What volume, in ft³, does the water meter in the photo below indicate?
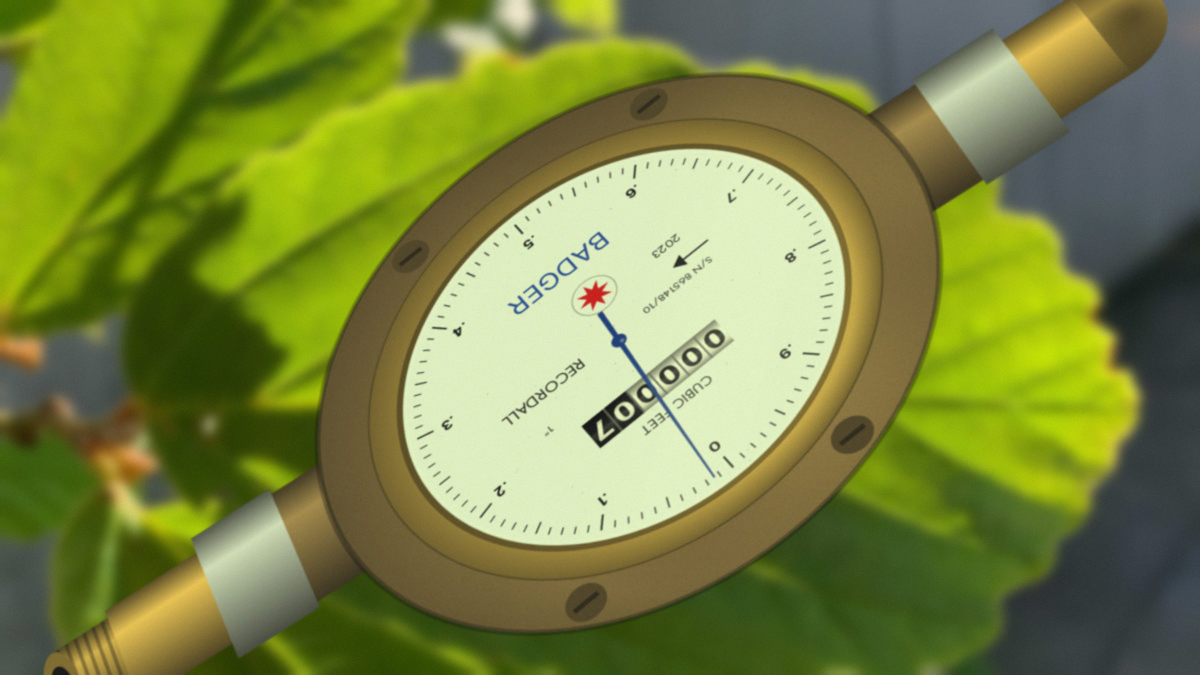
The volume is 7.01 ft³
